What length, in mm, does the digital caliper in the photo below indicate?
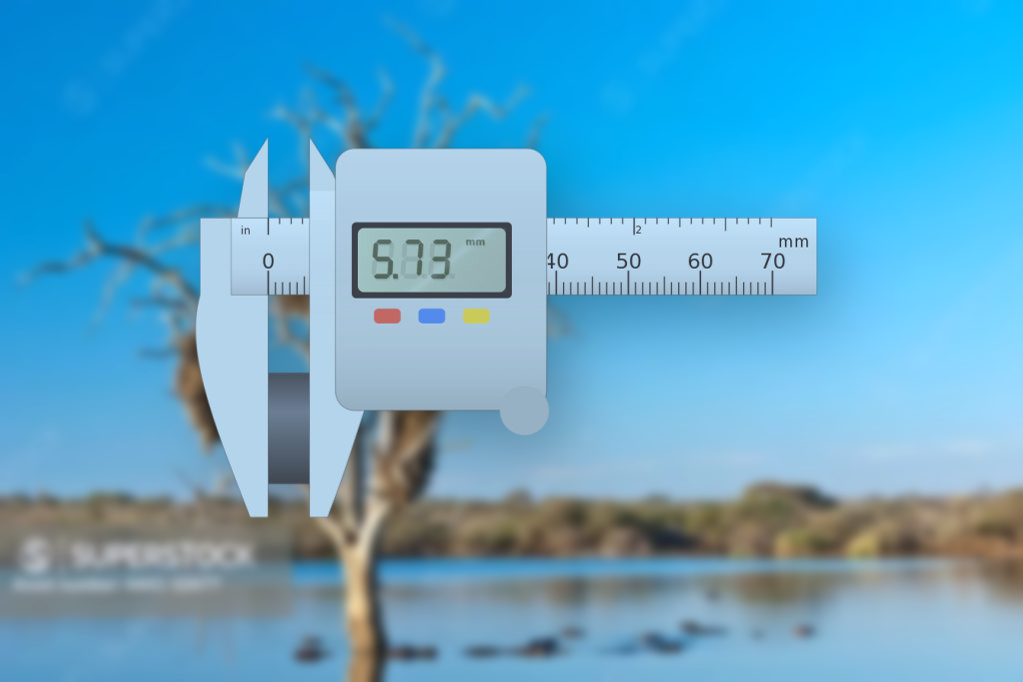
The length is 5.73 mm
